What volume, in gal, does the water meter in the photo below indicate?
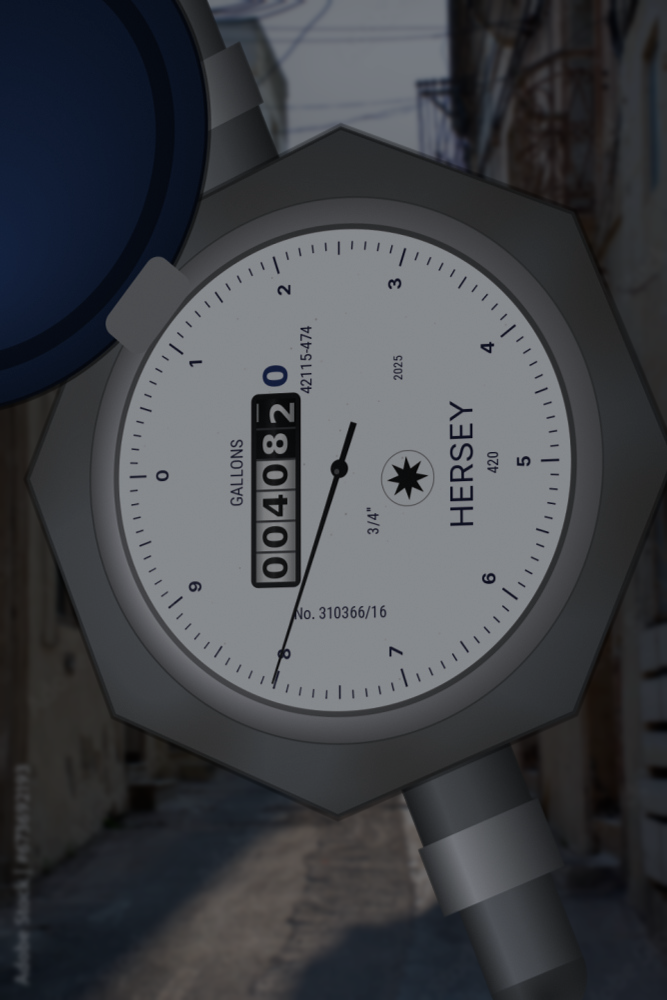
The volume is 40818.0 gal
